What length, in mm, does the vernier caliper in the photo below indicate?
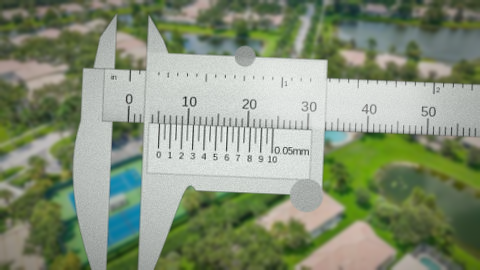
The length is 5.2 mm
